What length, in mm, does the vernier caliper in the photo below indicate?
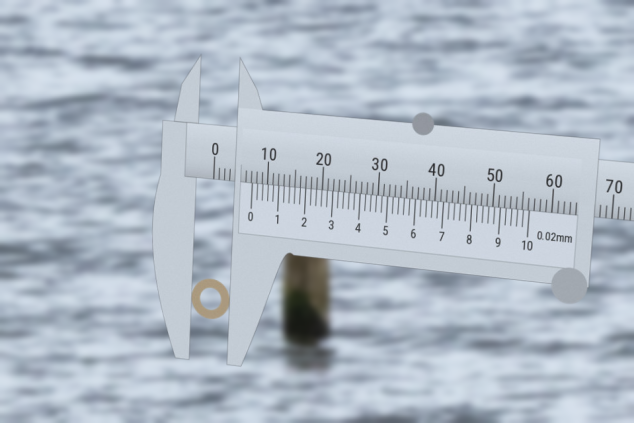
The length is 7.2 mm
